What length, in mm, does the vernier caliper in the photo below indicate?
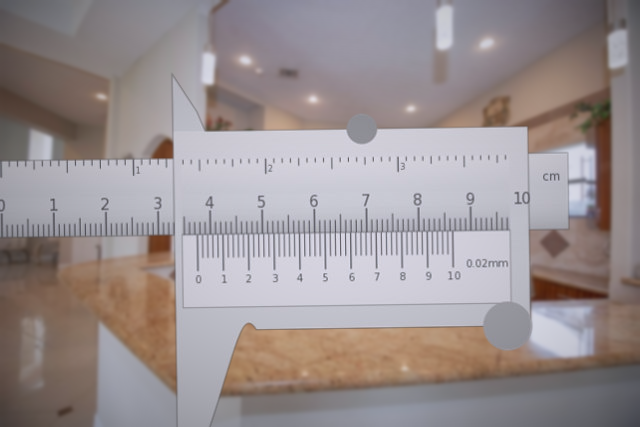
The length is 37.5 mm
